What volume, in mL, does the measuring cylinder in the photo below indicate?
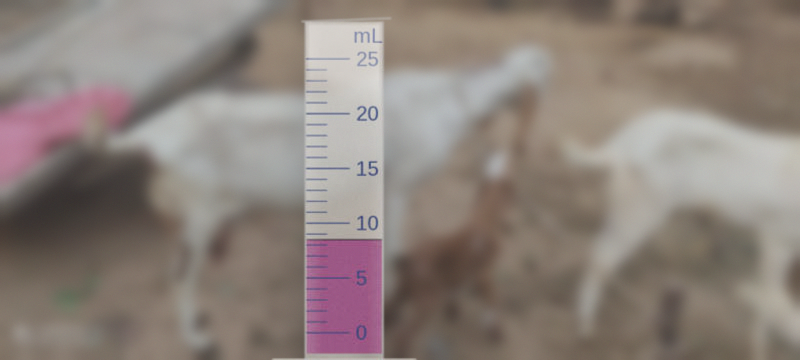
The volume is 8.5 mL
